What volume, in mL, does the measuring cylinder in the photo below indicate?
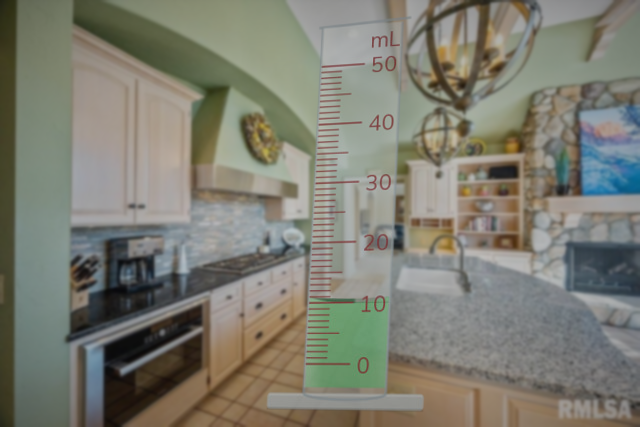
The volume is 10 mL
